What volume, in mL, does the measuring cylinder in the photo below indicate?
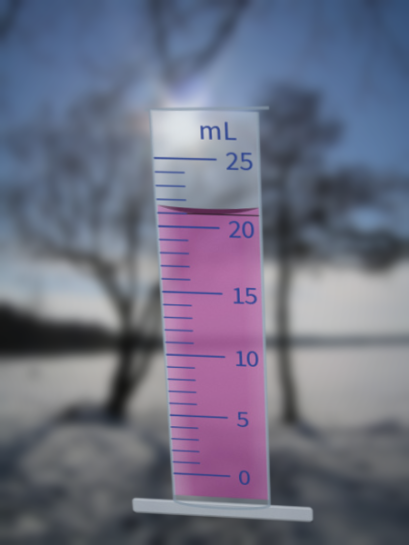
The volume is 21 mL
